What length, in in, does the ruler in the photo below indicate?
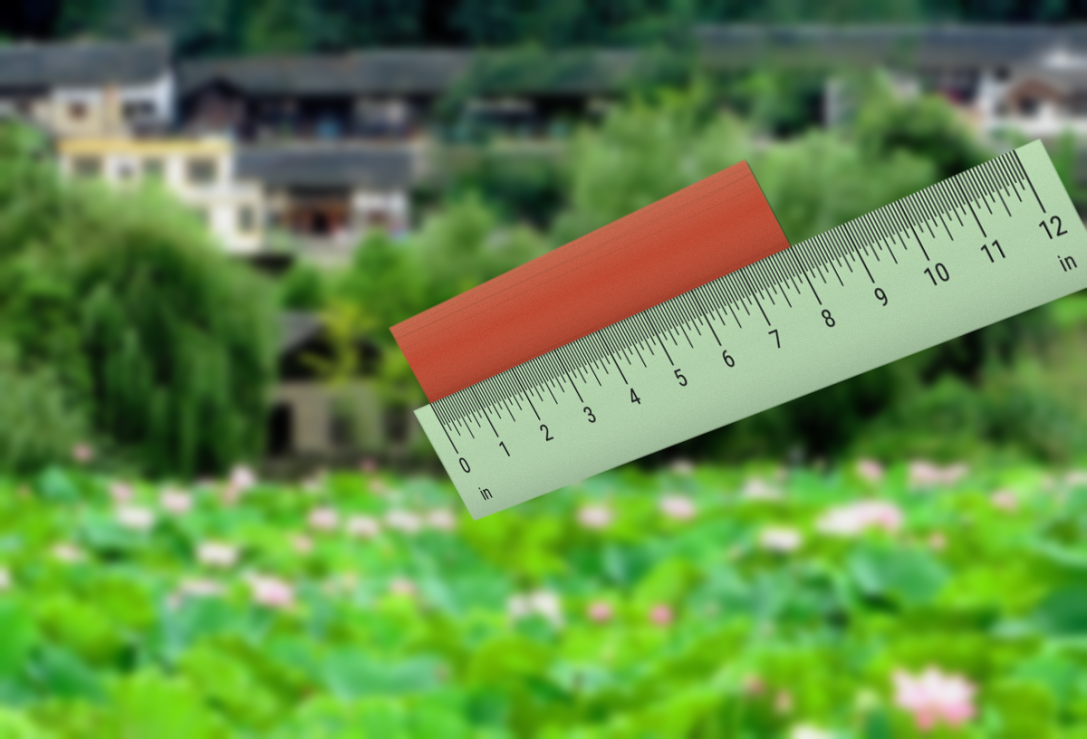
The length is 8 in
